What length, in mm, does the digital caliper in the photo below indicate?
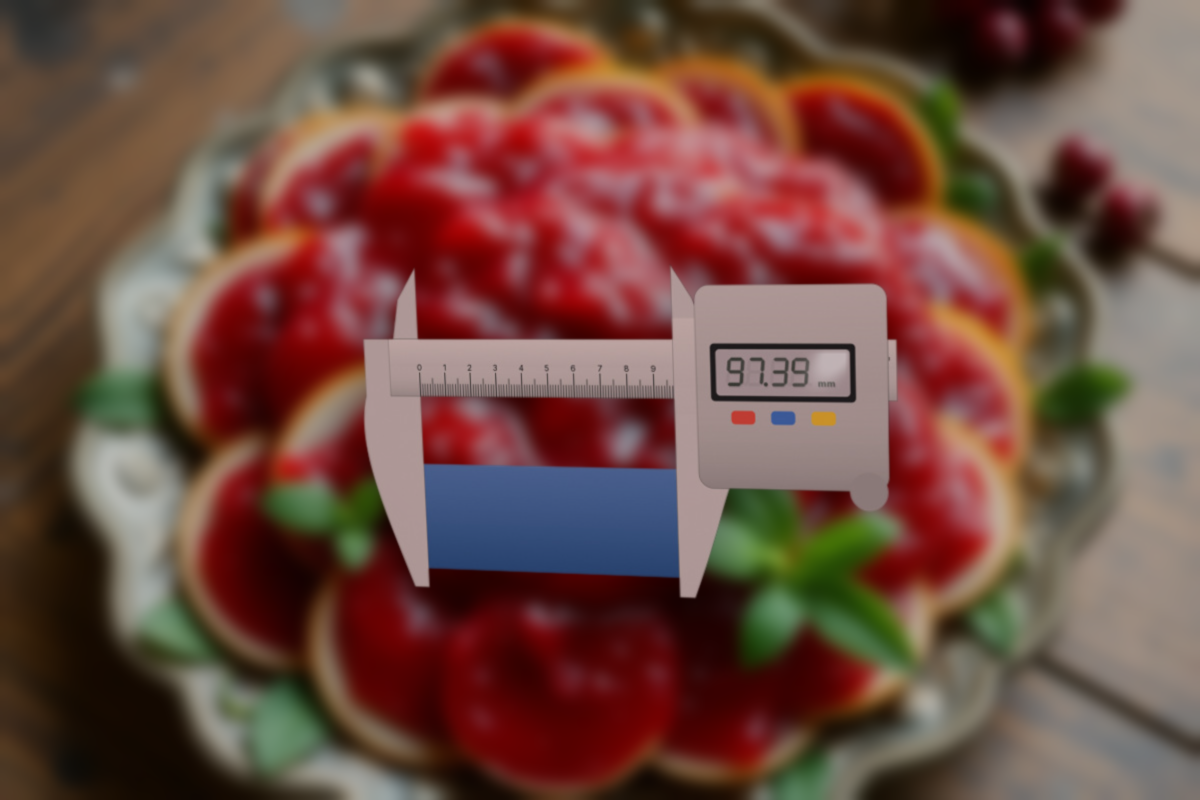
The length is 97.39 mm
